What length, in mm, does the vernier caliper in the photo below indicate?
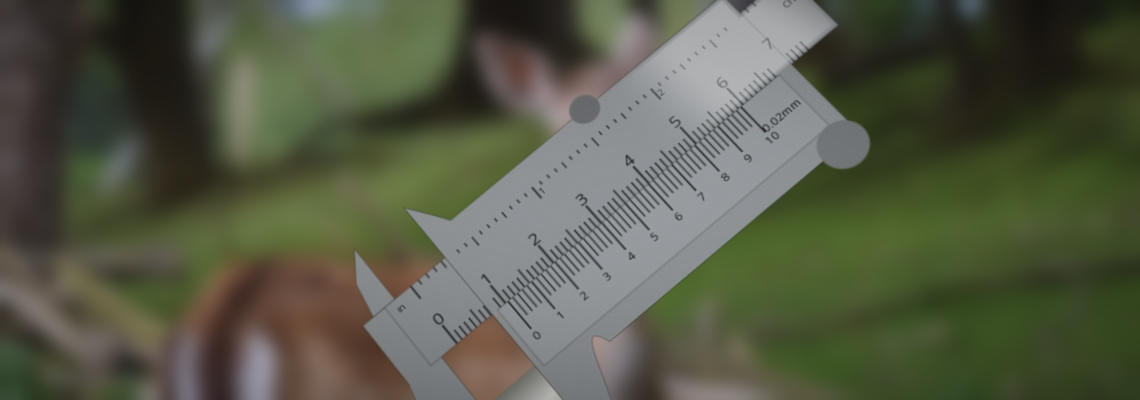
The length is 10.5 mm
